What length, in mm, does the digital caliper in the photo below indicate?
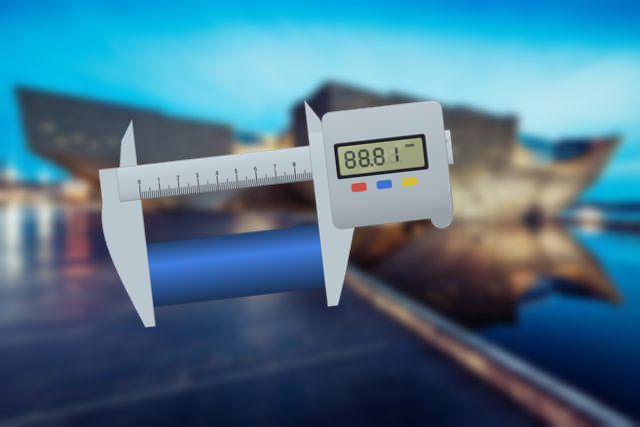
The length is 88.81 mm
